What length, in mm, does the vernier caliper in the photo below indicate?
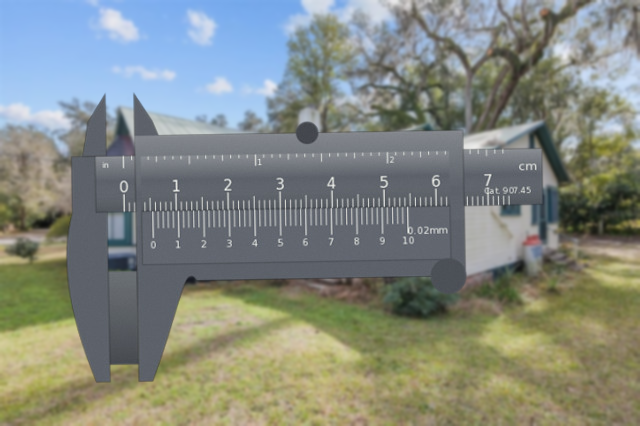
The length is 5.5 mm
